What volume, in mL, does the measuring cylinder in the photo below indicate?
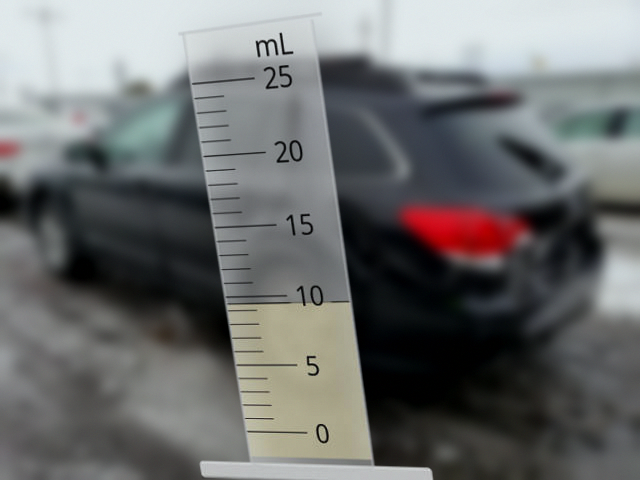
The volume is 9.5 mL
